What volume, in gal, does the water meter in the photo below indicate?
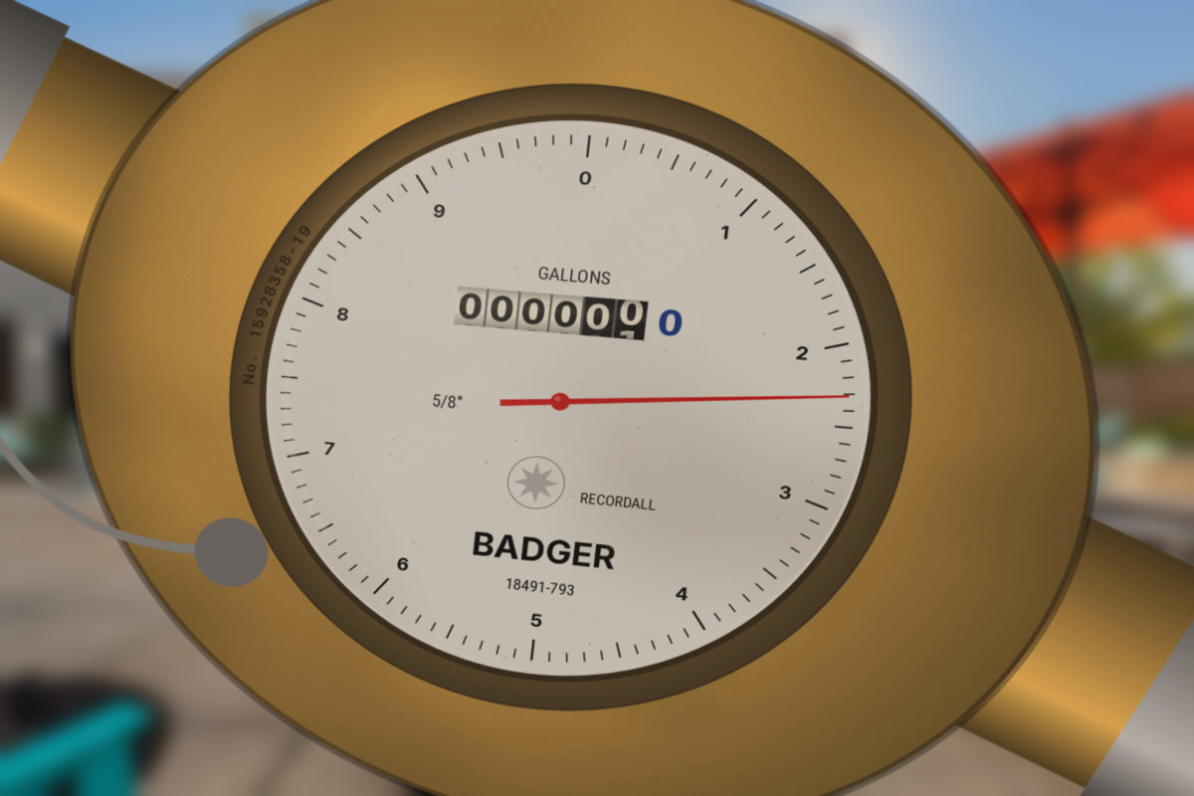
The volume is 2.3 gal
